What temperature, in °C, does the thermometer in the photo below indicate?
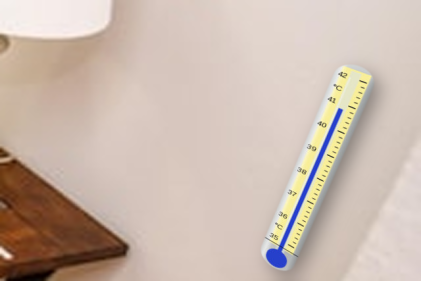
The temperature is 40.8 °C
